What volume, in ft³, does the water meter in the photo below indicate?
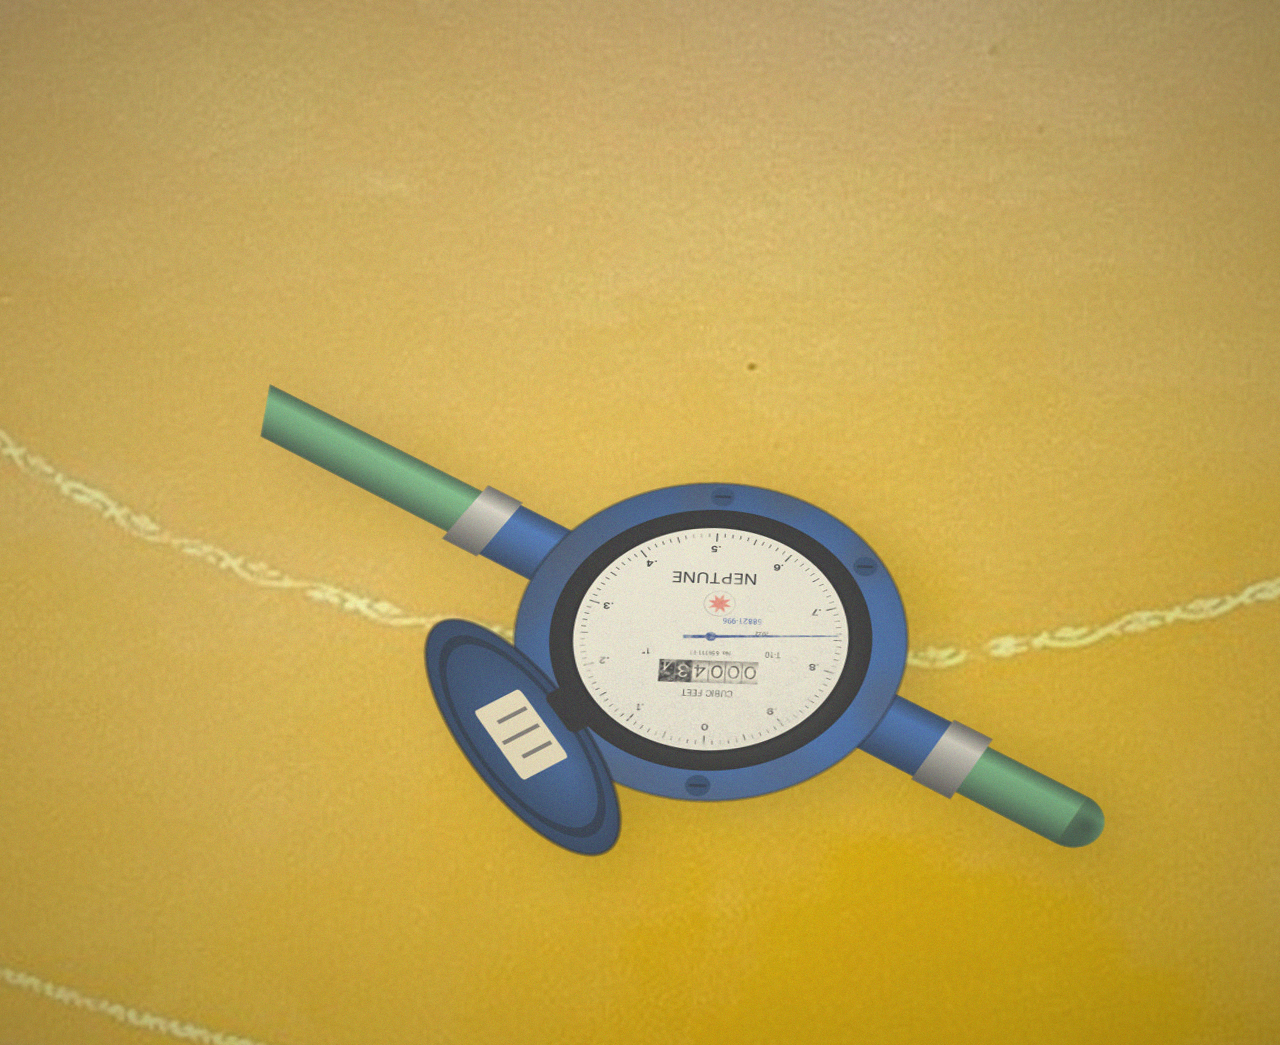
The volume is 433.74 ft³
